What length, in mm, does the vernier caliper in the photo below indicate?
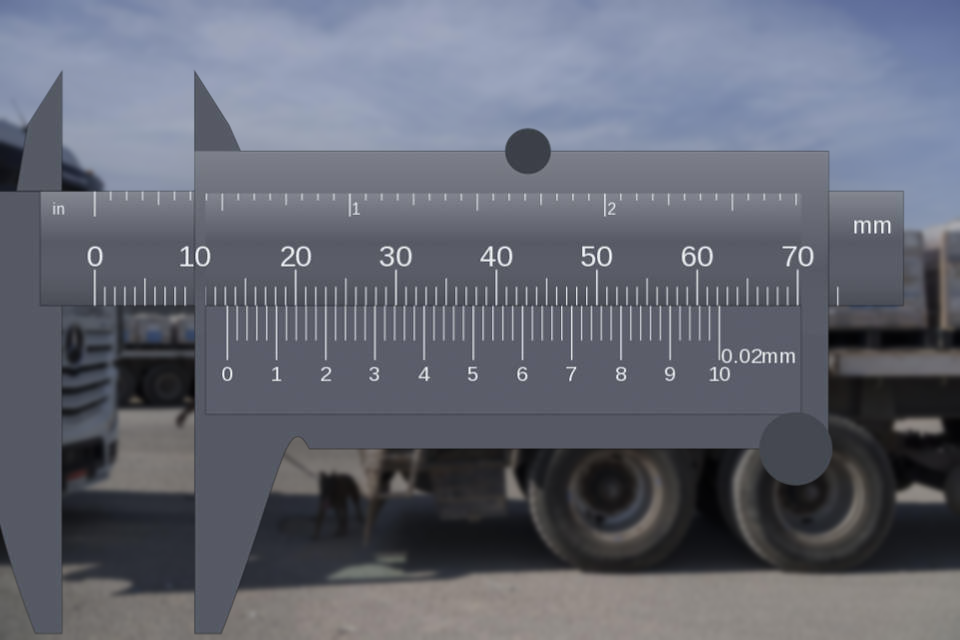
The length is 13.2 mm
